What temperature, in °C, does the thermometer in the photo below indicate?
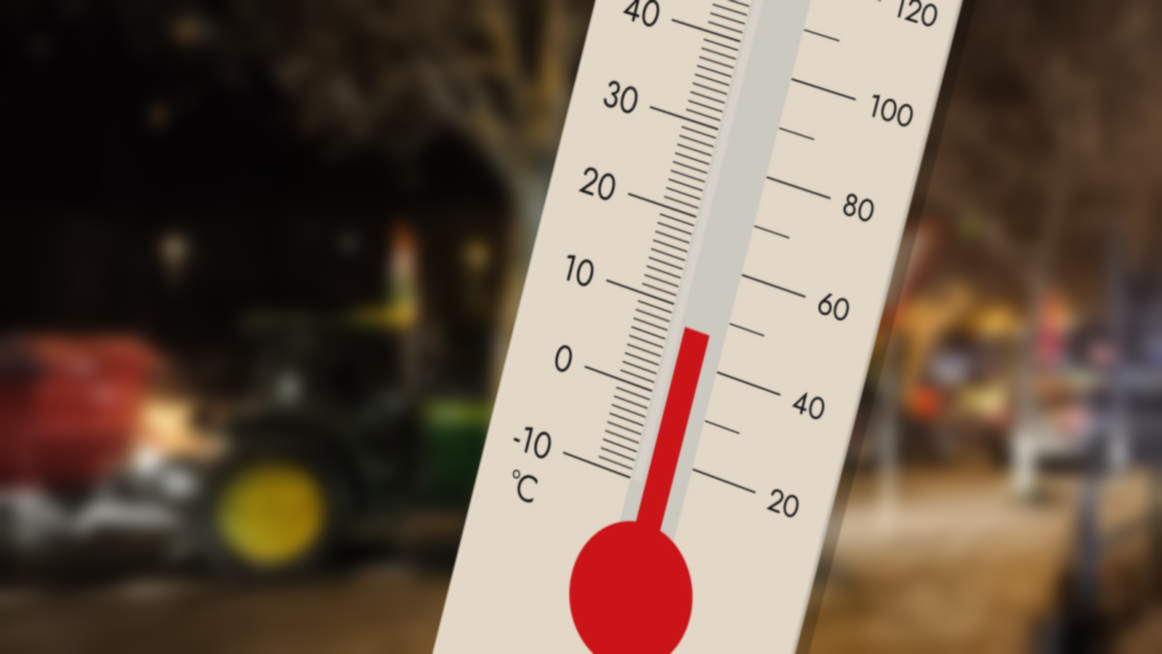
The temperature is 8 °C
